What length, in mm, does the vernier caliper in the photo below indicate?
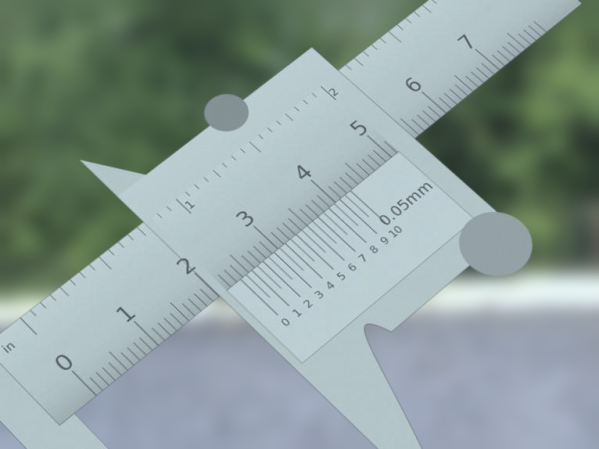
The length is 23.6 mm
